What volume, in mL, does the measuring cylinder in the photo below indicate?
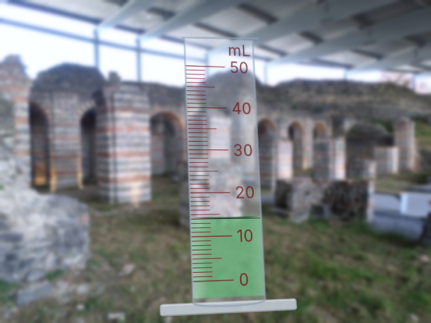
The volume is 14 mL
